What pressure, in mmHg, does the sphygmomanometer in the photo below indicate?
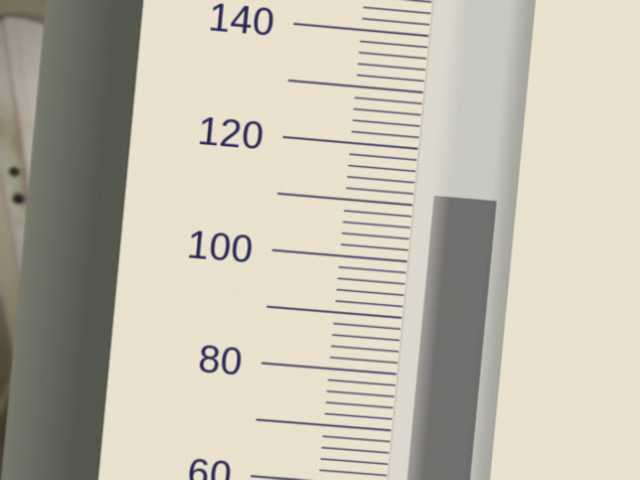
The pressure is 112 mmHg
